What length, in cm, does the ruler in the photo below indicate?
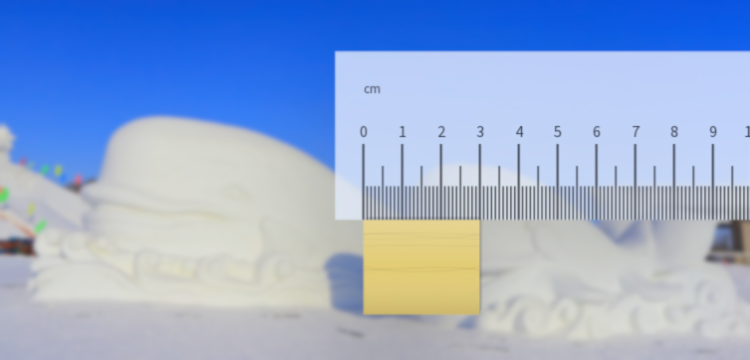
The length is 3 cm
